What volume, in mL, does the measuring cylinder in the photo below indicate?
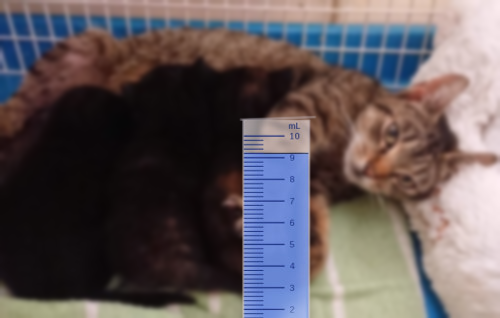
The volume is 9.2 mL
